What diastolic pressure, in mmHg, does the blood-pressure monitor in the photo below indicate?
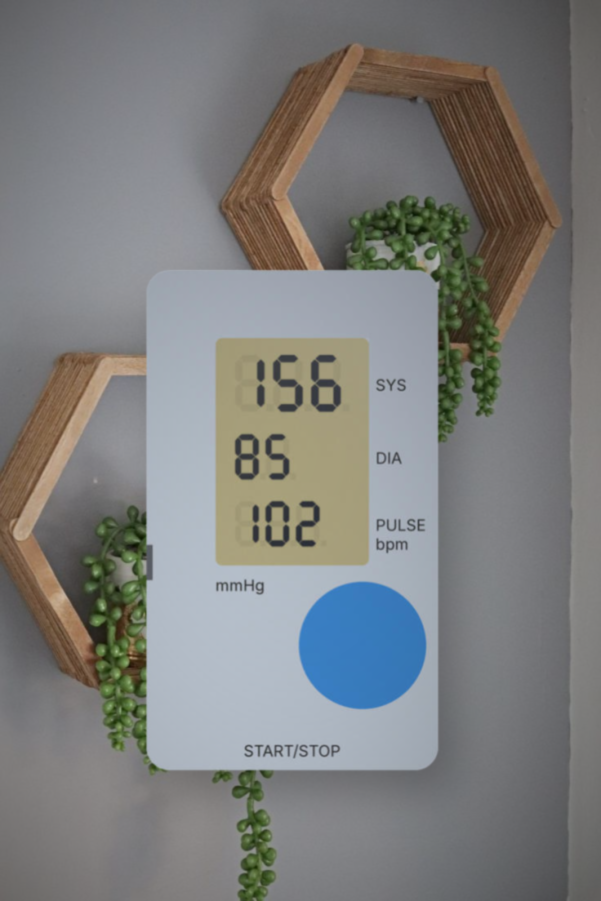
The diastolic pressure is 85 mmHg
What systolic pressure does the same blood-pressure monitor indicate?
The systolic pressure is 156 mmHg
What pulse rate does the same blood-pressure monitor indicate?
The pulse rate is 102 bpm
